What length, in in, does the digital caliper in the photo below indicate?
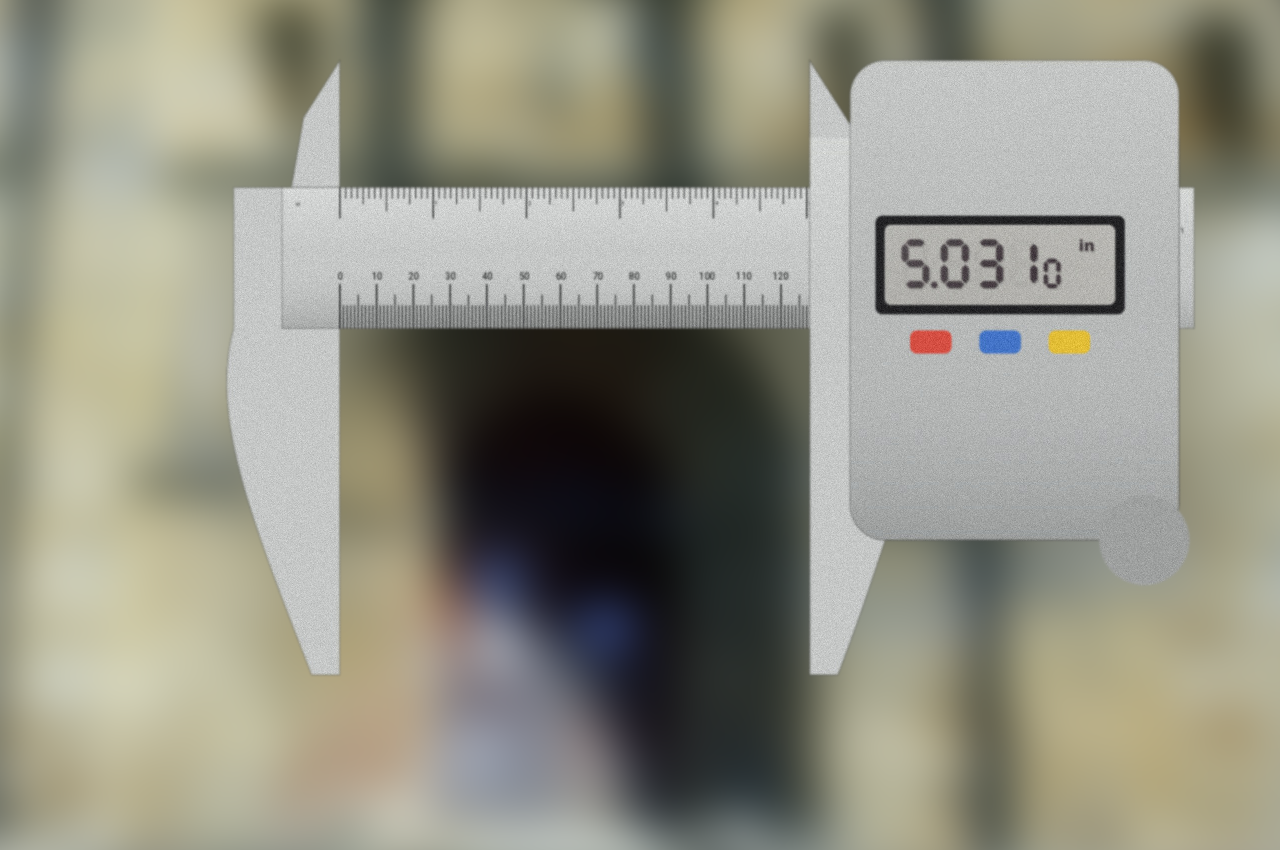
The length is 5.0310 in
